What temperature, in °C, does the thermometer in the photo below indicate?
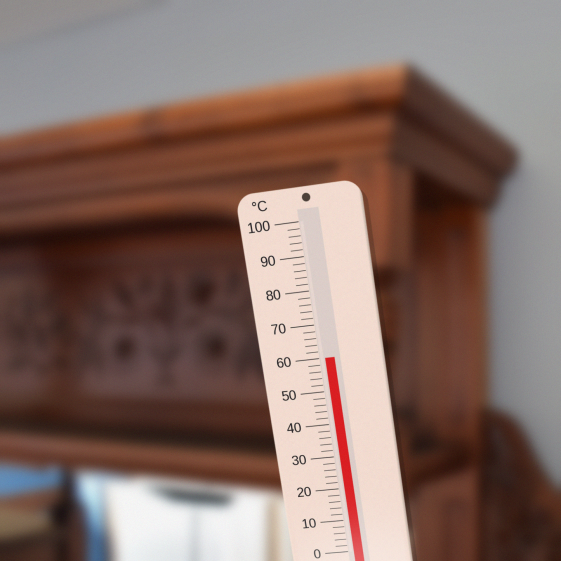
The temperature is 60 °C
